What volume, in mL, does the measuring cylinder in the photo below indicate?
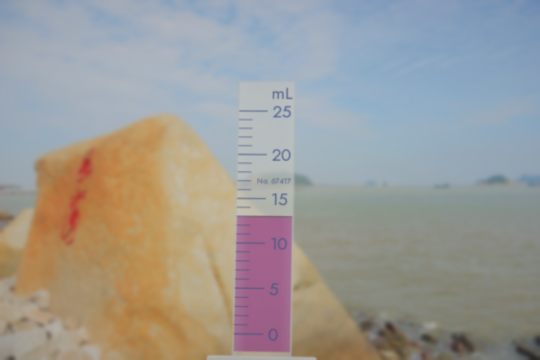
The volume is 13 mL
